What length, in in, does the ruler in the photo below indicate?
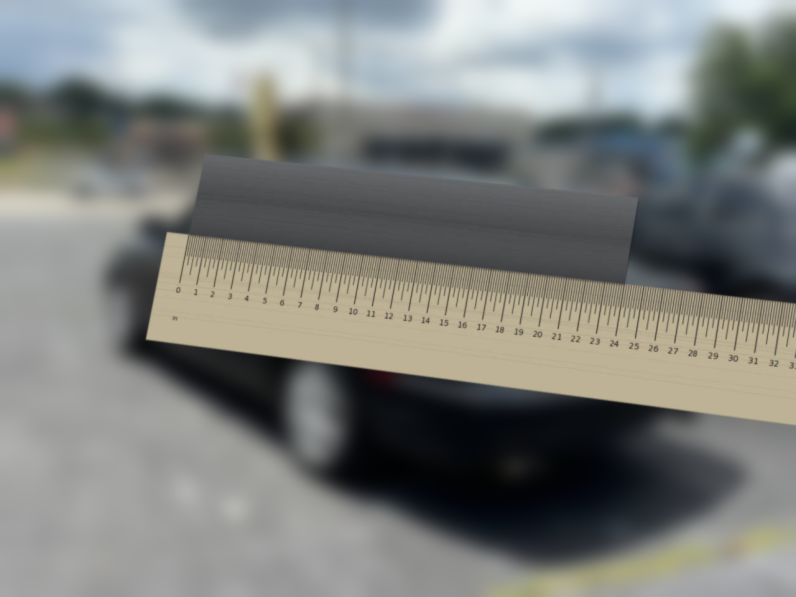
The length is 24 in
